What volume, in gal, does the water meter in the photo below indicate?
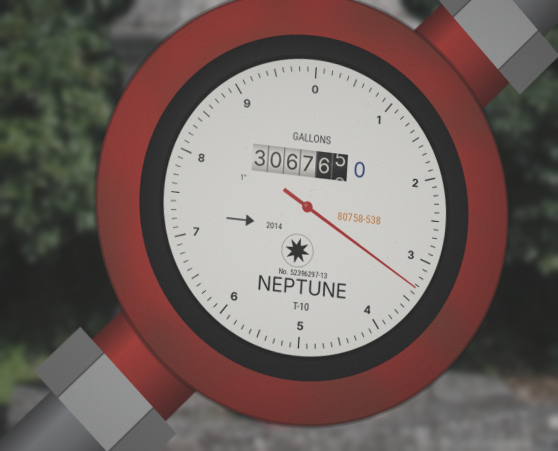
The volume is 3067653.3 gal
